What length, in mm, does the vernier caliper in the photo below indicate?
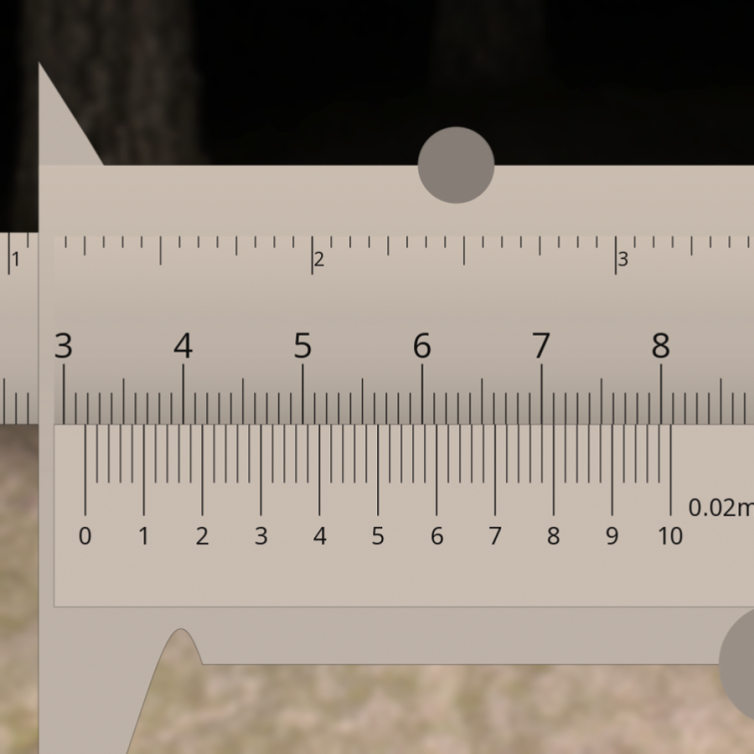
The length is 31.8 mm
